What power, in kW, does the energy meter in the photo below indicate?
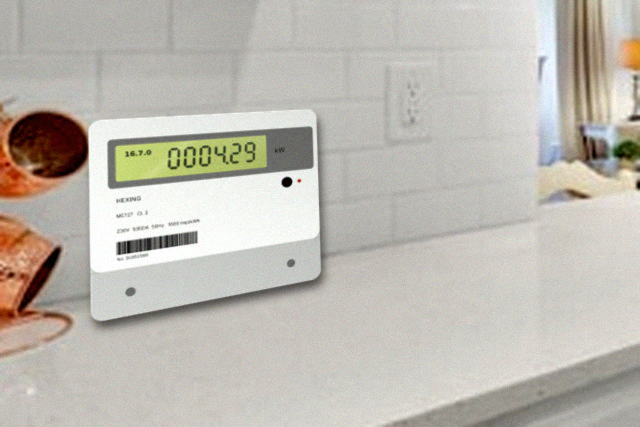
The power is 4.29 kW
